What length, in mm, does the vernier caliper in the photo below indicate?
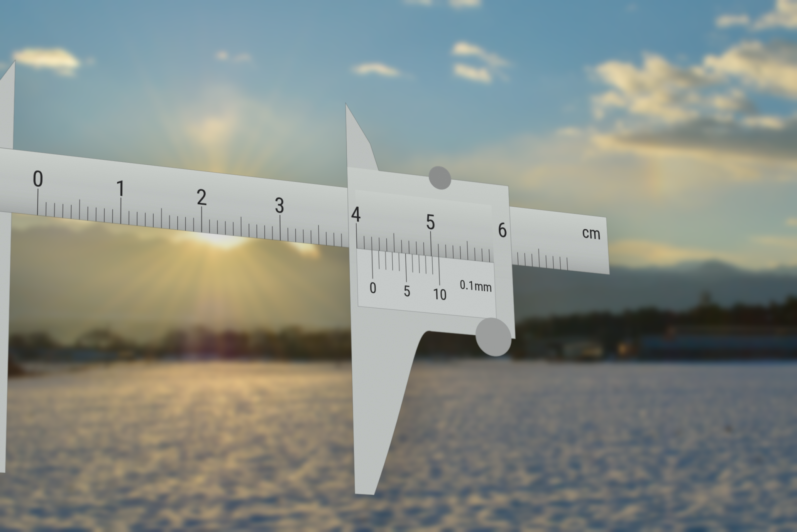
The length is 42.0 mm
